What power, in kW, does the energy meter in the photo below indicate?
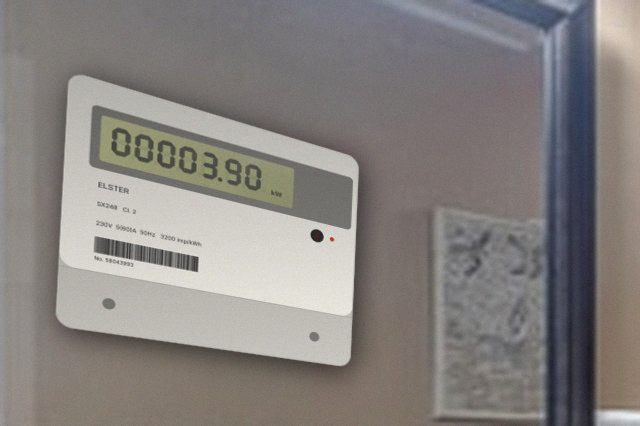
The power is 3.90 kW
